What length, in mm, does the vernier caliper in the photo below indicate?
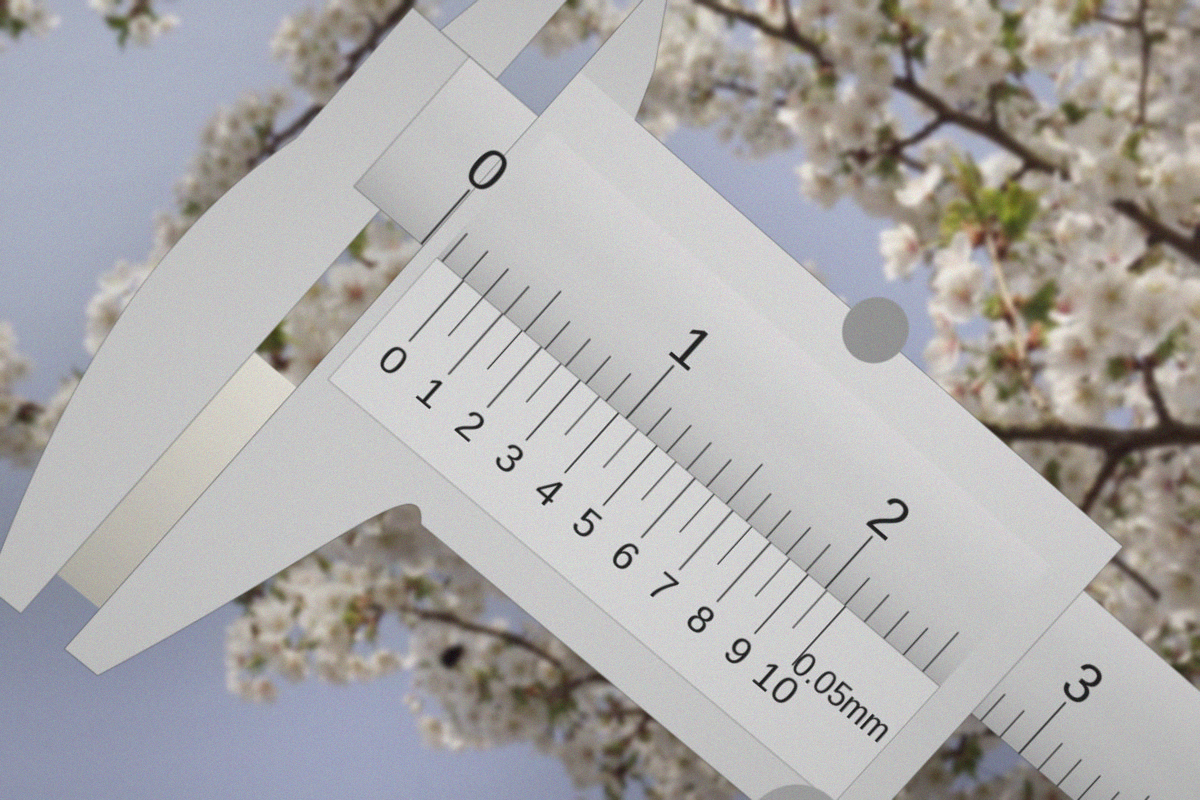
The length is 2.05 mm
